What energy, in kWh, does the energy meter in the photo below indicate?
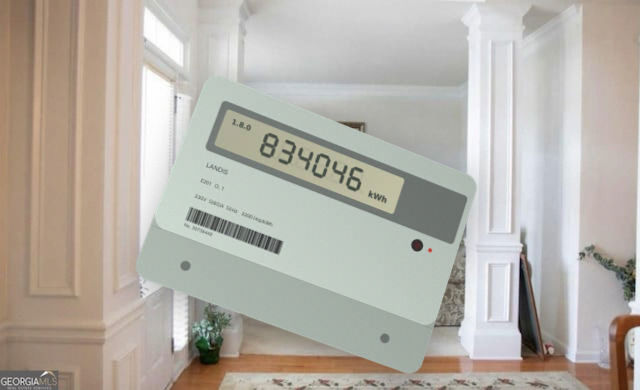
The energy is 834046 kWh
